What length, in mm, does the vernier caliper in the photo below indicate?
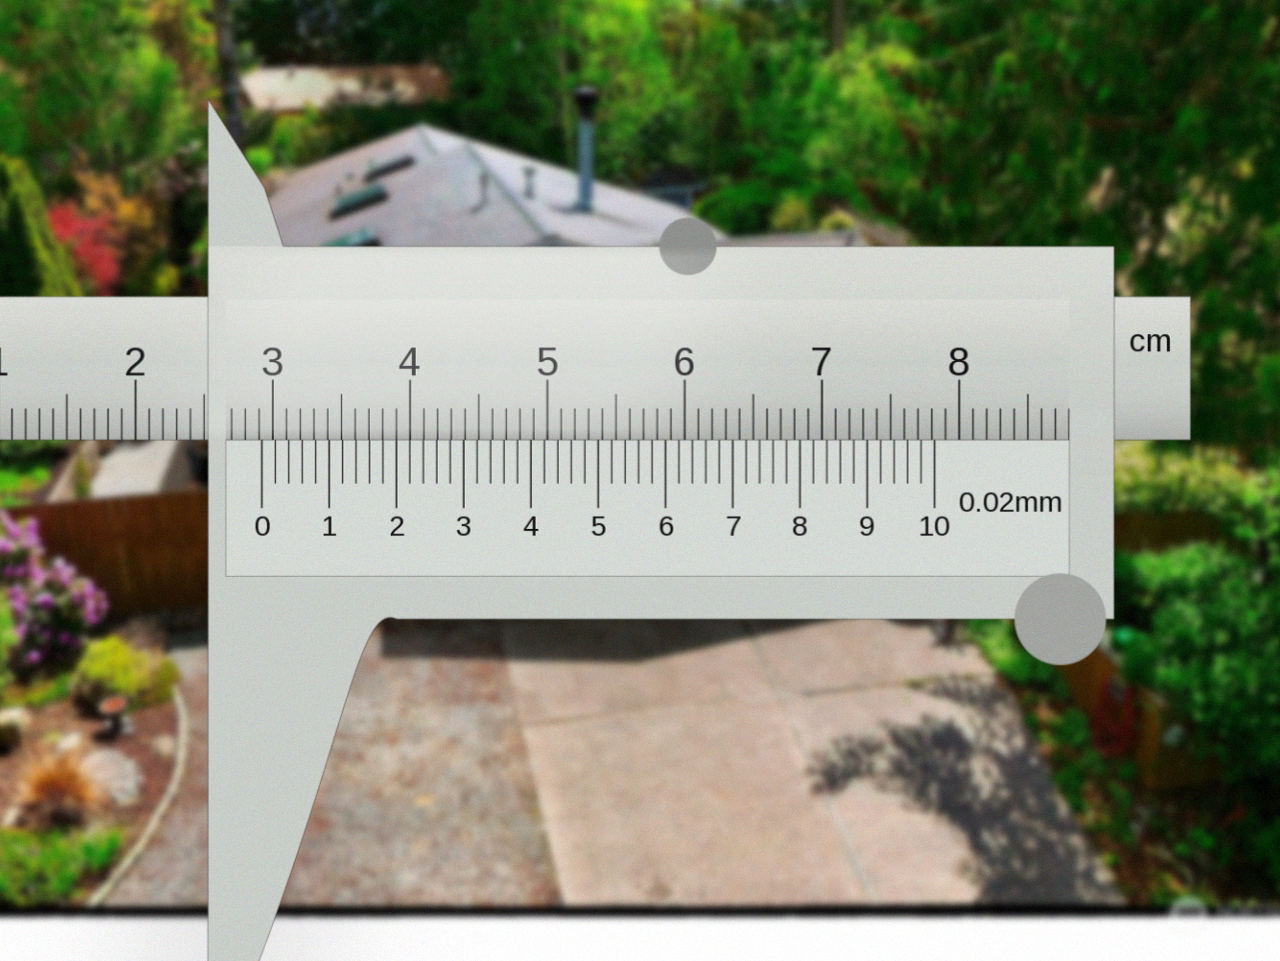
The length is 29.2 mm
